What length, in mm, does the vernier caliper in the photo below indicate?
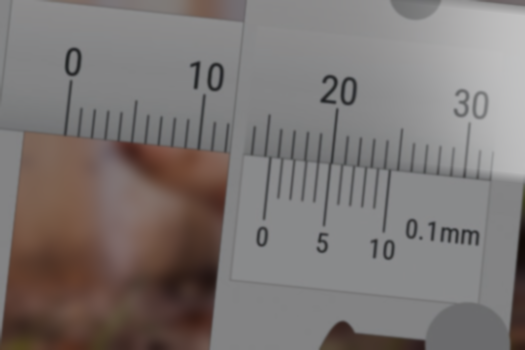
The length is 15.4 mm
